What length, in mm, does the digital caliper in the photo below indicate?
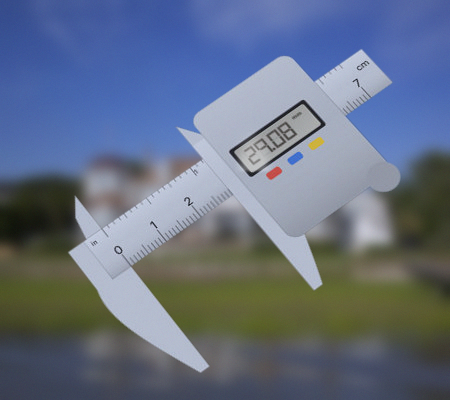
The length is 29.08 mm
